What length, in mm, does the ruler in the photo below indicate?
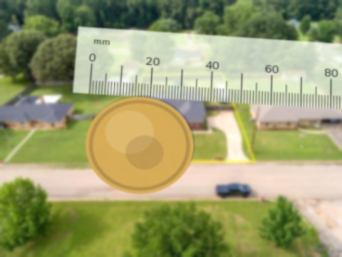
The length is 35 mm
